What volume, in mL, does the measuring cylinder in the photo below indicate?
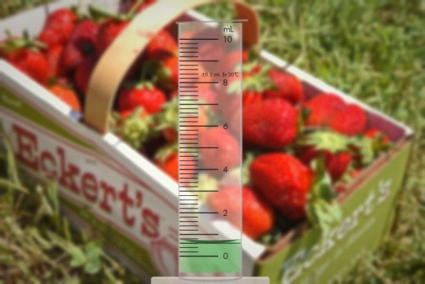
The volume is 0.6 mL
